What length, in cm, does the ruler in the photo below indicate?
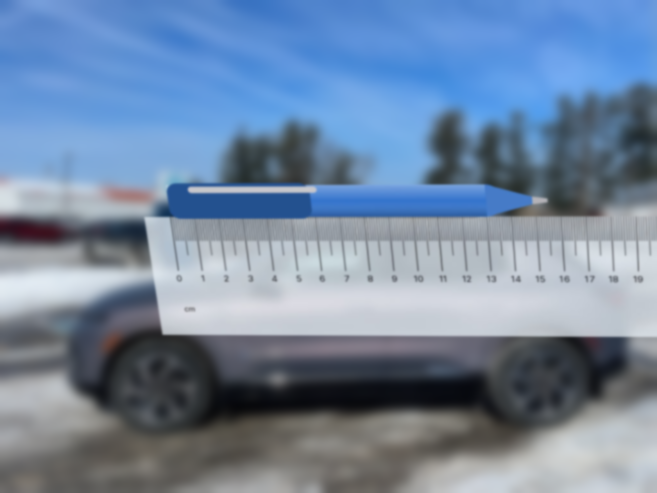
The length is 15.5 cm
